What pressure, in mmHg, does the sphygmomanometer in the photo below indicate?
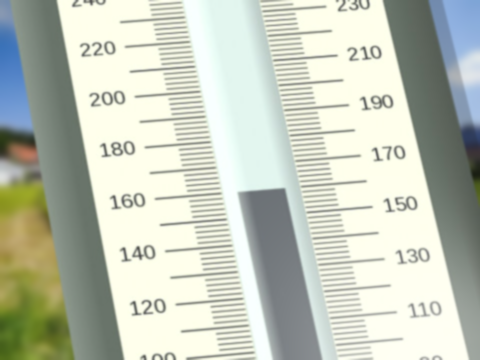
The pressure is 160 mmHg
